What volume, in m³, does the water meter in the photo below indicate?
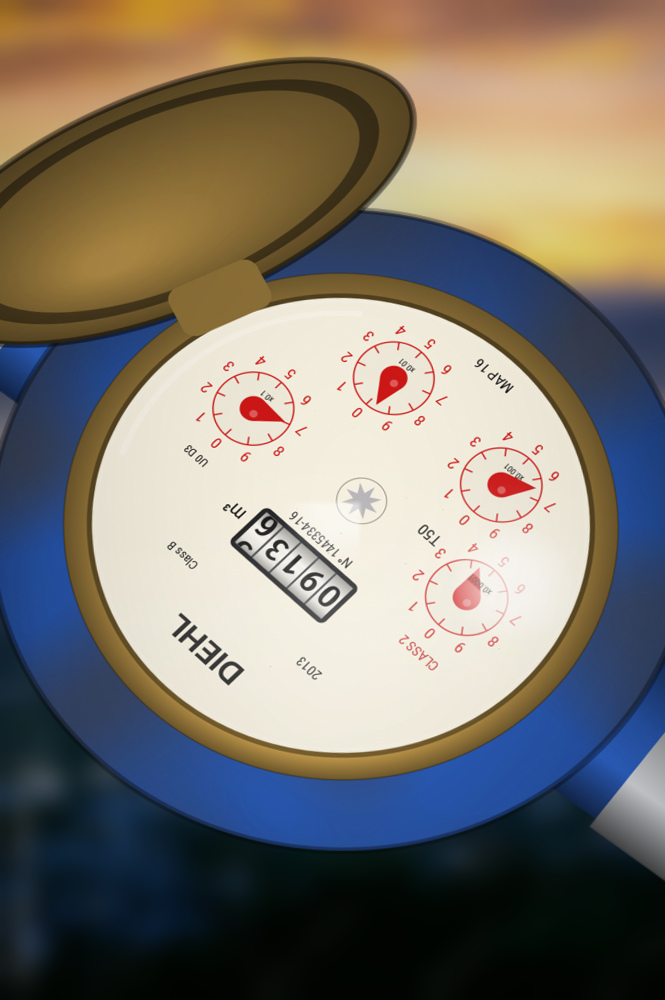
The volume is 9135.6964 m³
